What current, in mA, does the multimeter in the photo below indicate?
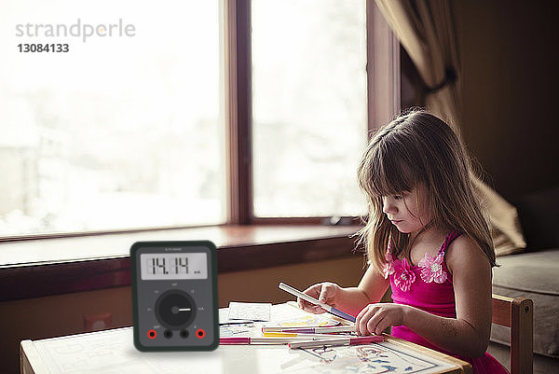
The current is 14.14 mA
